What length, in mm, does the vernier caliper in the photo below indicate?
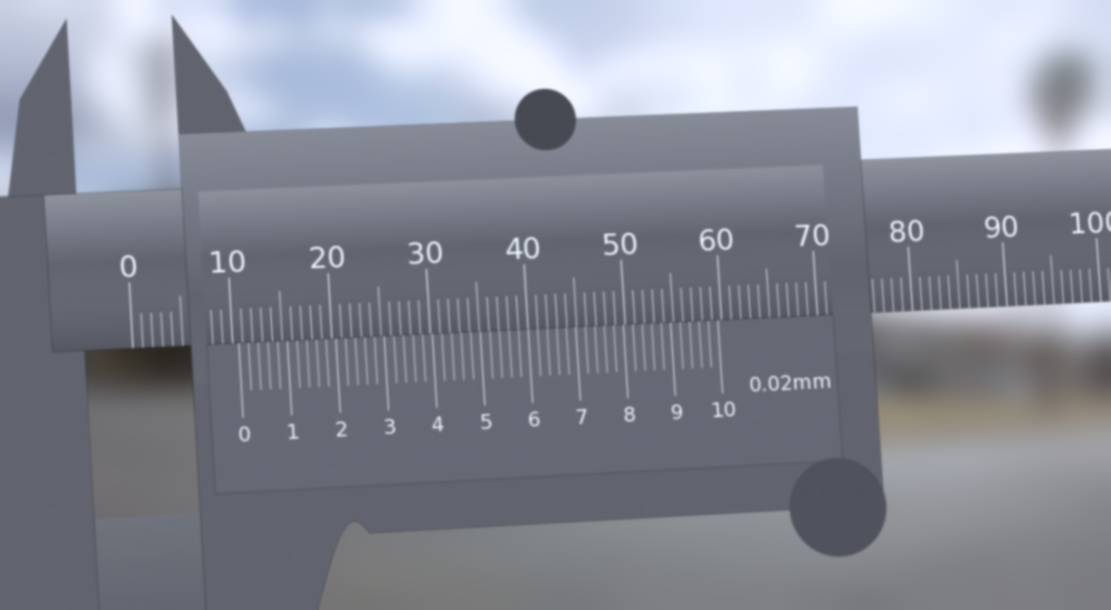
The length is 10.6 mm
